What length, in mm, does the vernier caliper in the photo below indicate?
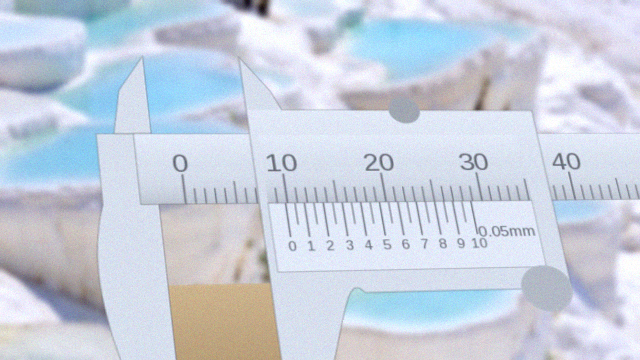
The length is 9.8 mm
